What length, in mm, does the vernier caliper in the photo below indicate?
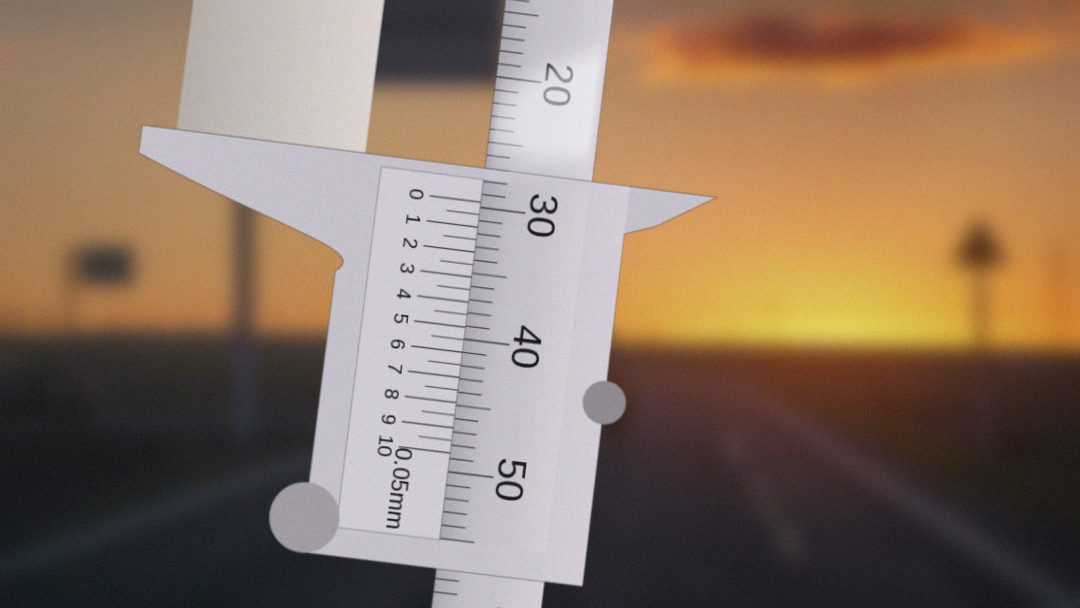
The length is 29.6 mm
